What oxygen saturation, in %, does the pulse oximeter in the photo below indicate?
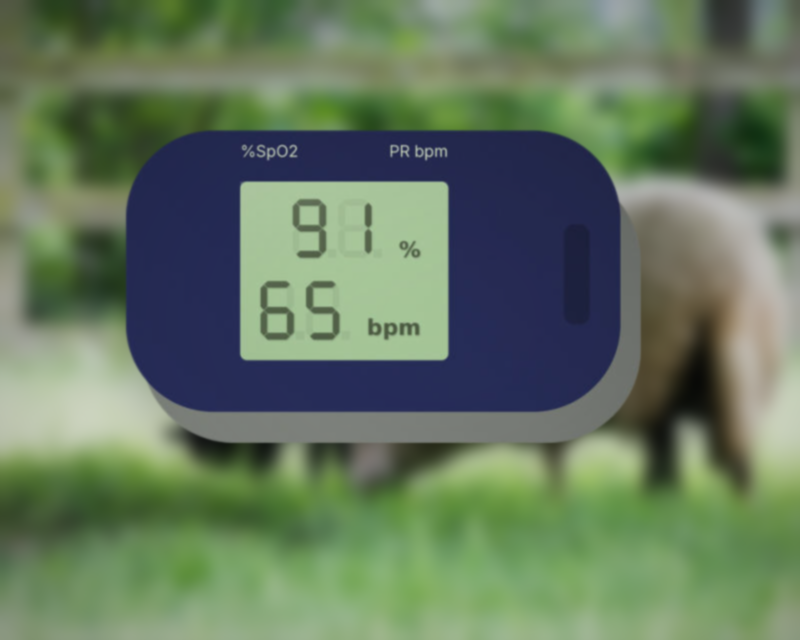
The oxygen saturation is 91 %
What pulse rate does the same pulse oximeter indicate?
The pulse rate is 65 bpm
